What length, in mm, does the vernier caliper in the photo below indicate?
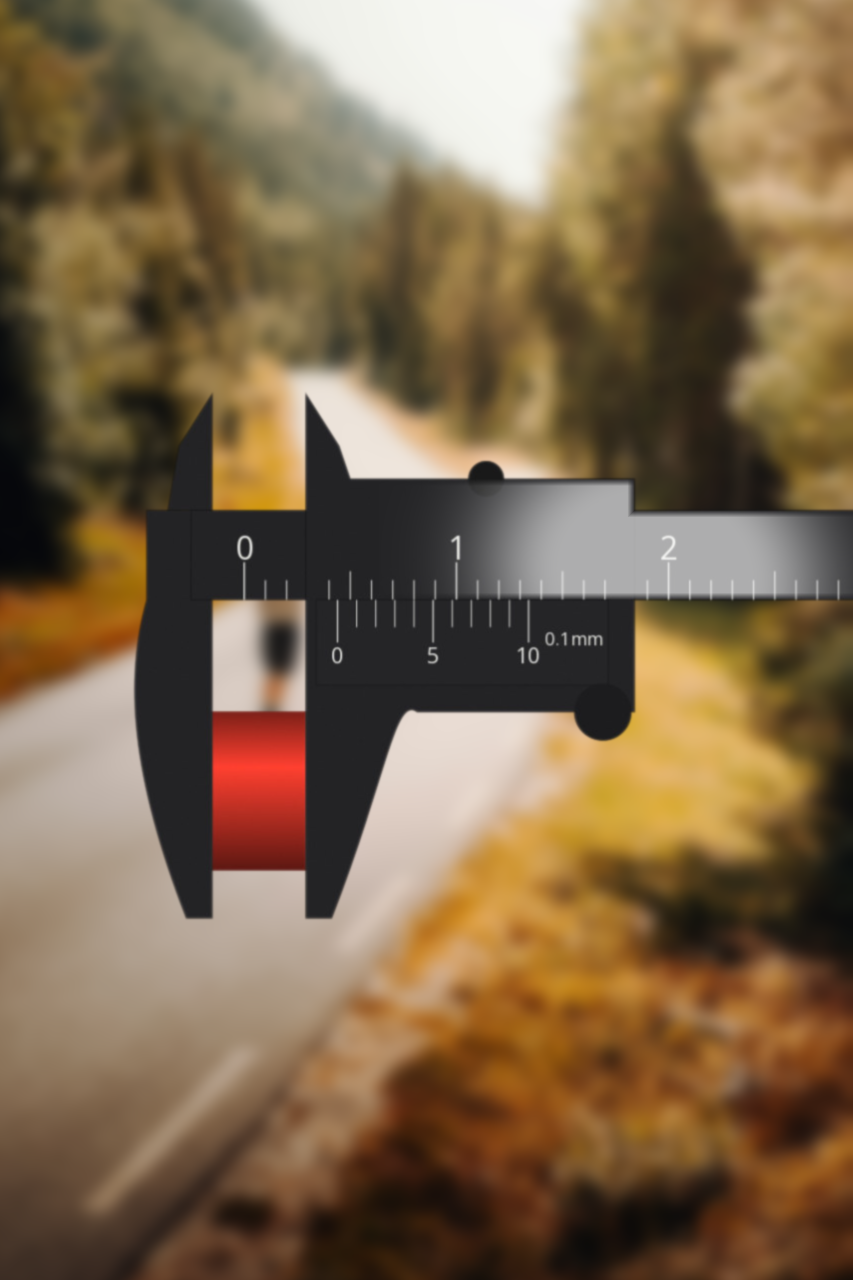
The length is 4.4 mm
